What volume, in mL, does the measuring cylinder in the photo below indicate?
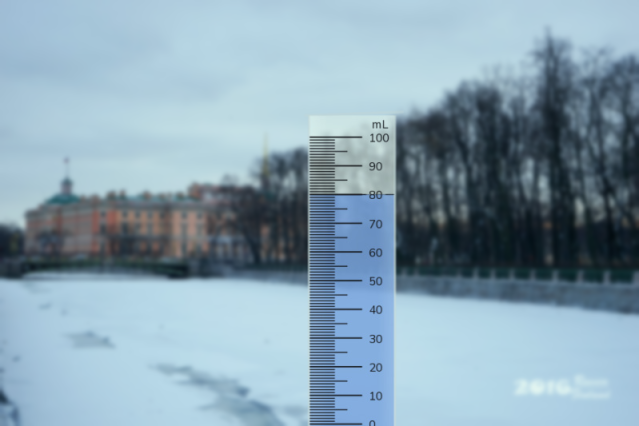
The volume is 80 mL
